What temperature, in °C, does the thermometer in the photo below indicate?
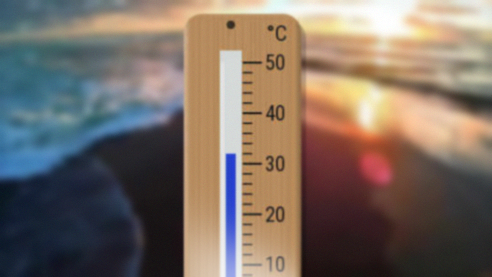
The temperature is 32 °C
